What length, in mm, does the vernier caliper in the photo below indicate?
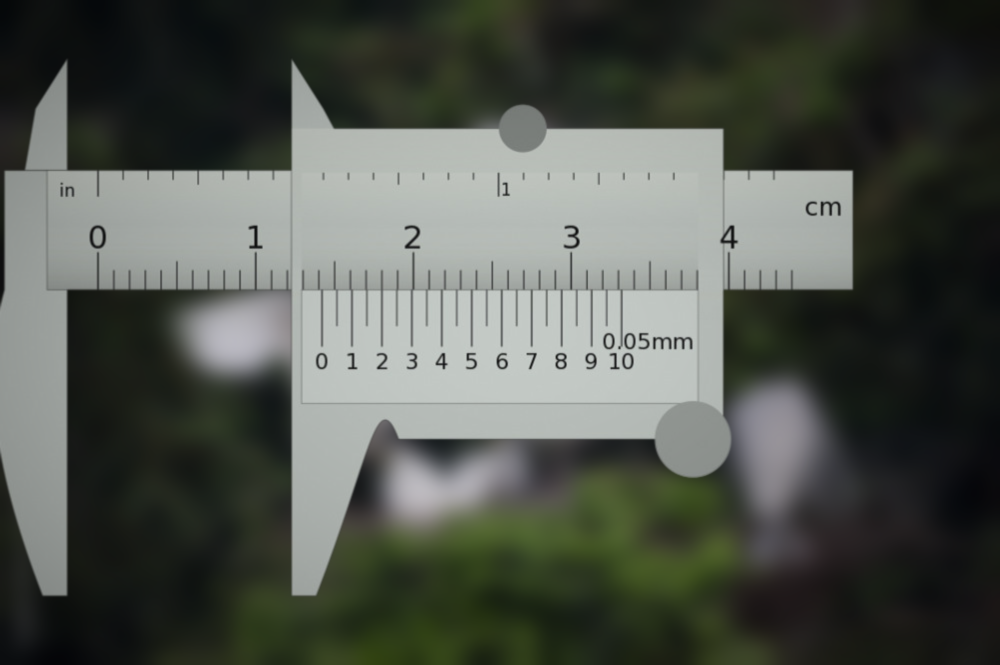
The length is 14.2 mm
